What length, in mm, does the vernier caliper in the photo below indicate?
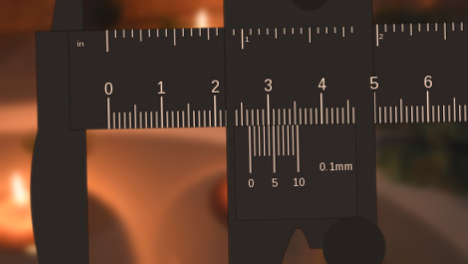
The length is 26.4 mm
